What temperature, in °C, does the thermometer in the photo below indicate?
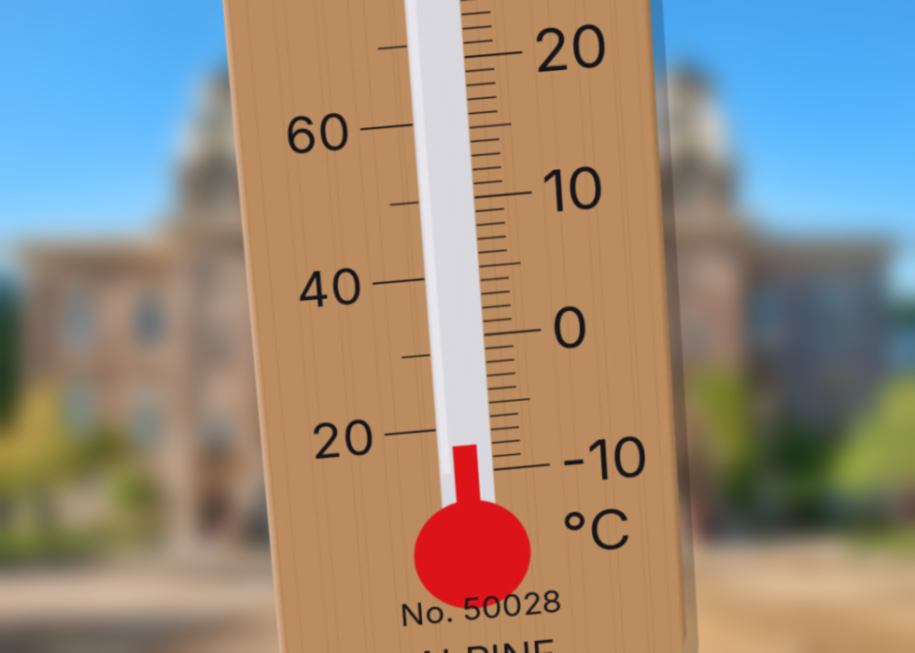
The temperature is -8 °C
